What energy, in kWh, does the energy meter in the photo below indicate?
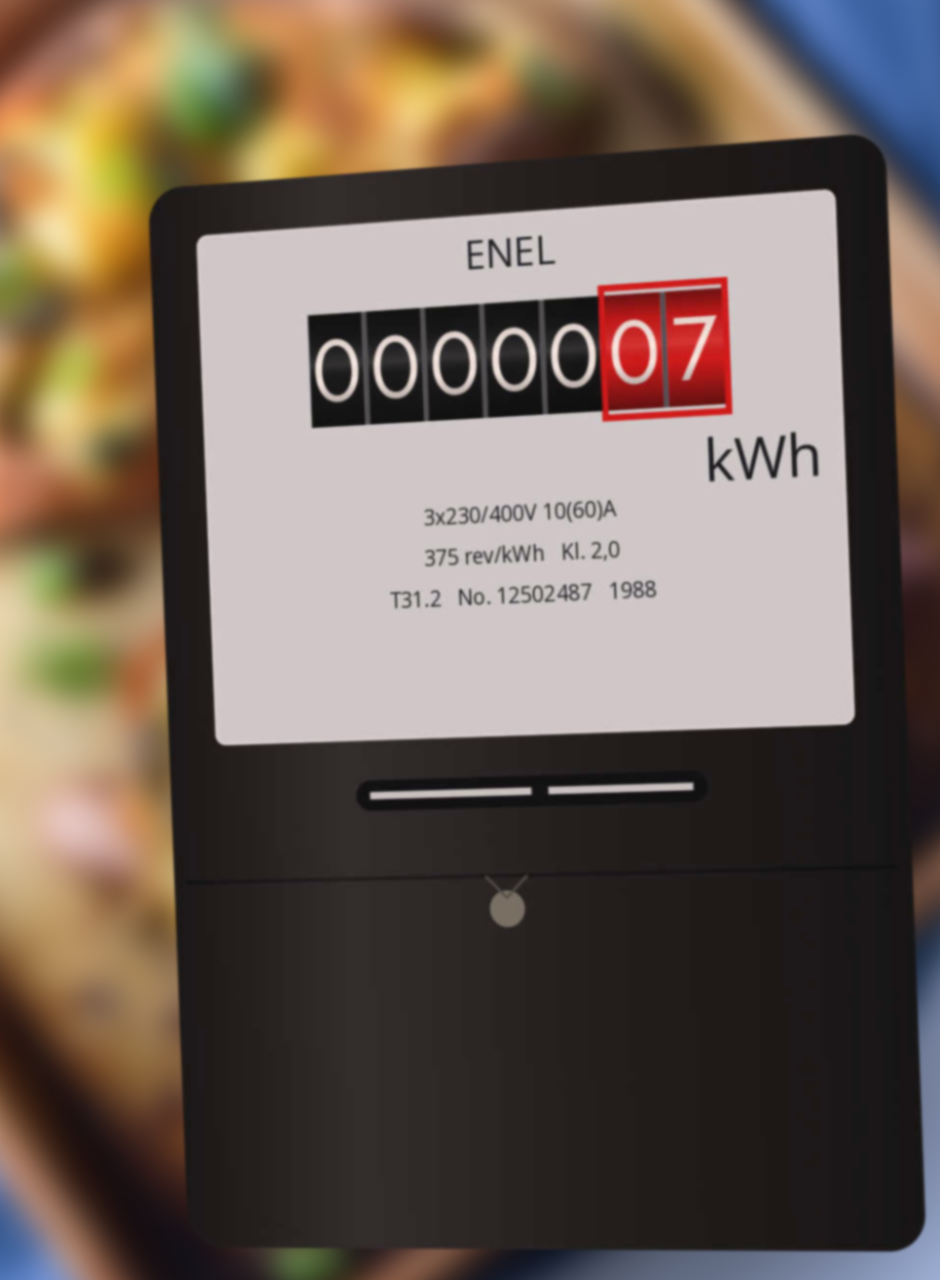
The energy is 0.07 kWh
